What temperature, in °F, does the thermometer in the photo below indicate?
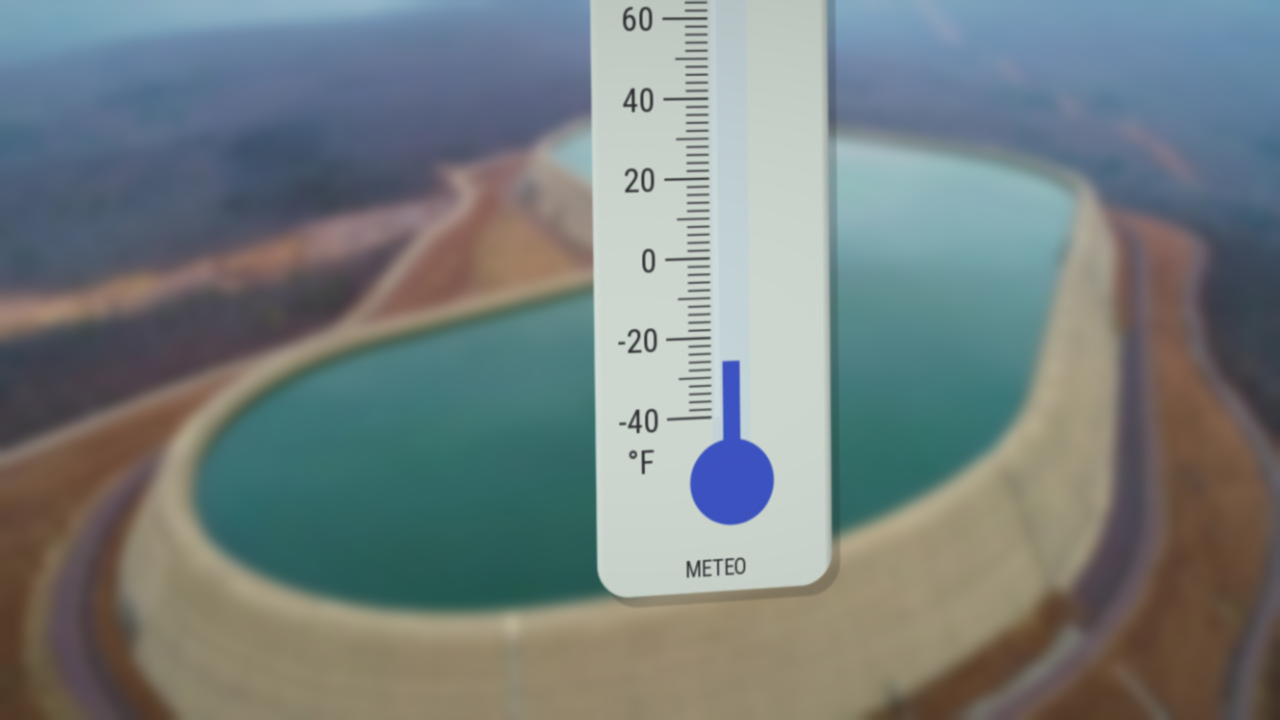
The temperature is -26 °F
